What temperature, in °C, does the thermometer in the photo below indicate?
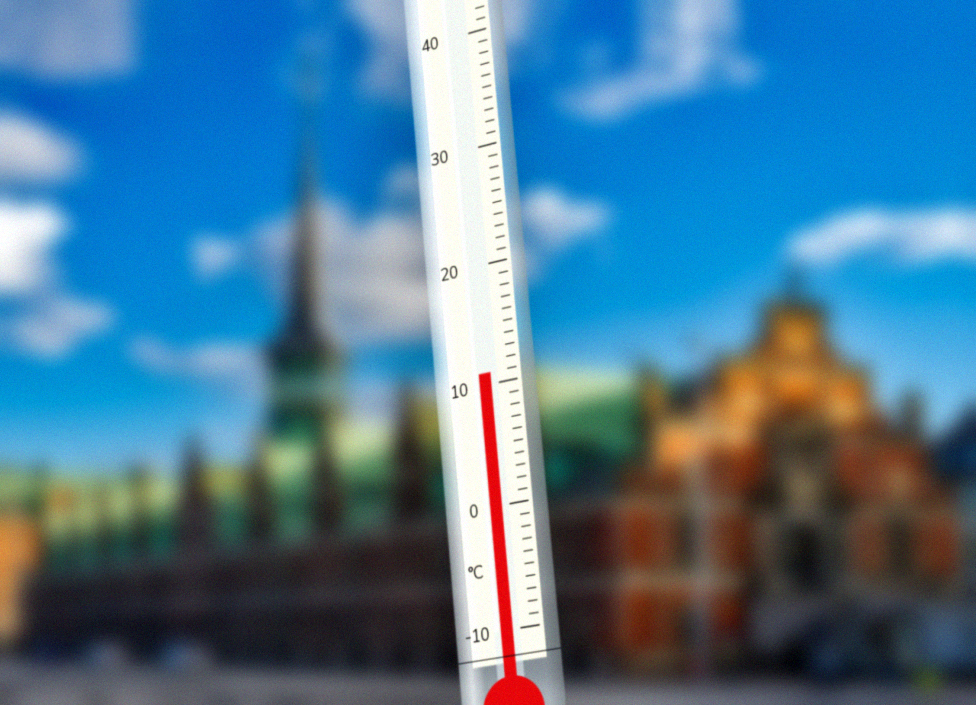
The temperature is 11 °C
